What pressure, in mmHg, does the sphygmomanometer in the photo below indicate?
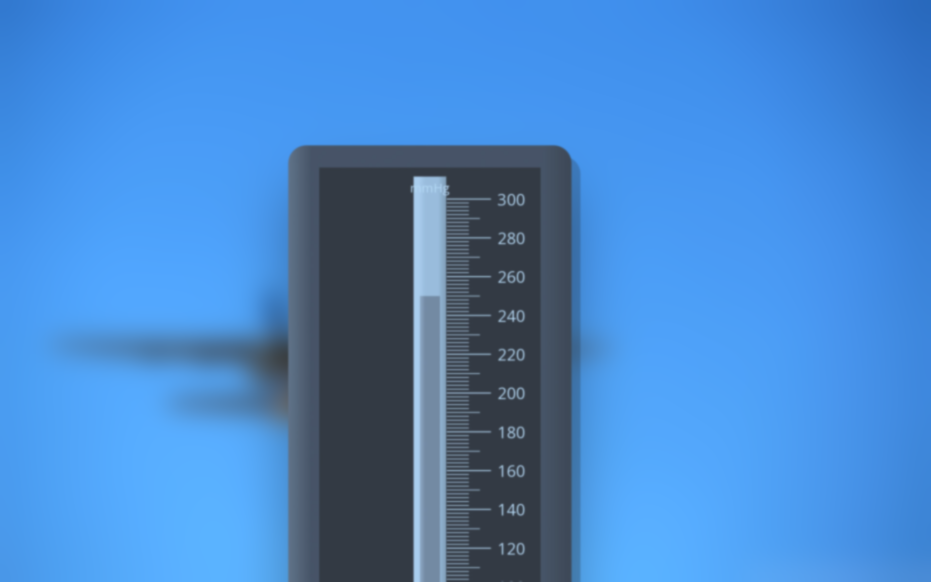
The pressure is 250 mmHg
